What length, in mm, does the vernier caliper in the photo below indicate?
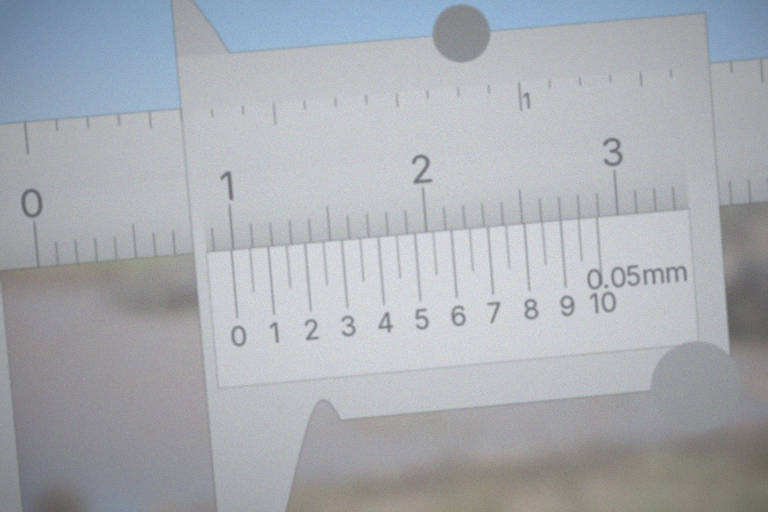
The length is 9.9 mm
